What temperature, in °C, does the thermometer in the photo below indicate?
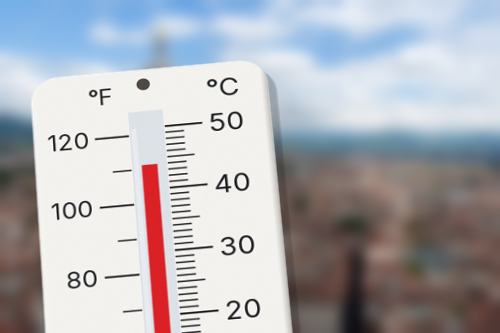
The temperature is 44 °C
